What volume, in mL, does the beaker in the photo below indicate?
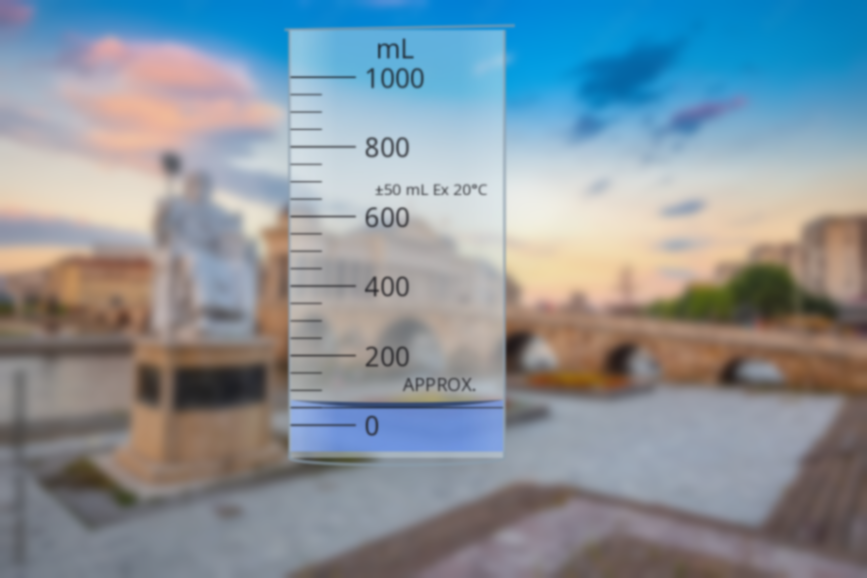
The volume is 50 mL
